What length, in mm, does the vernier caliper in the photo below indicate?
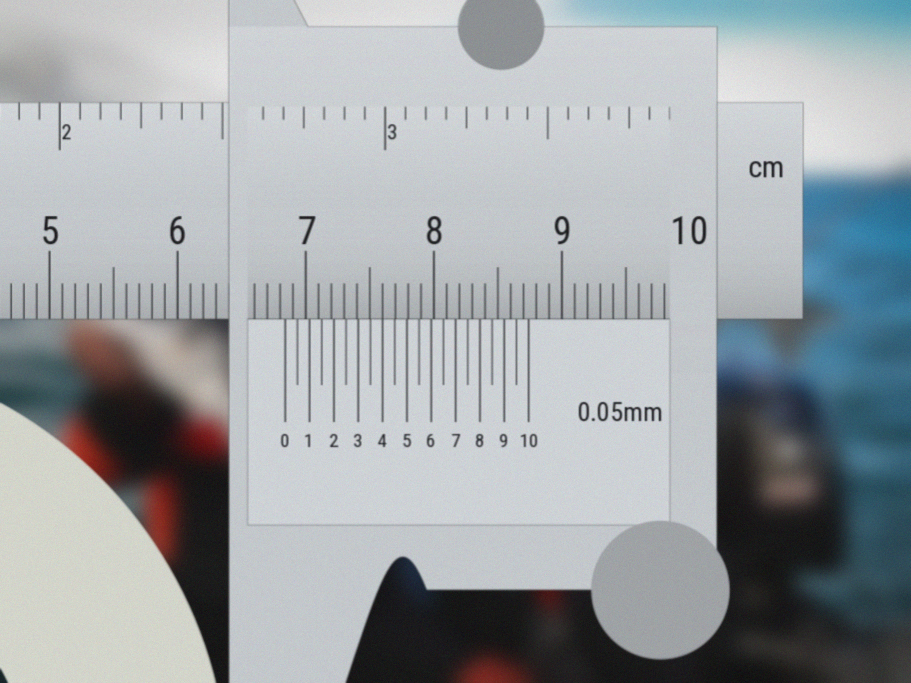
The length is 68.4 mm
